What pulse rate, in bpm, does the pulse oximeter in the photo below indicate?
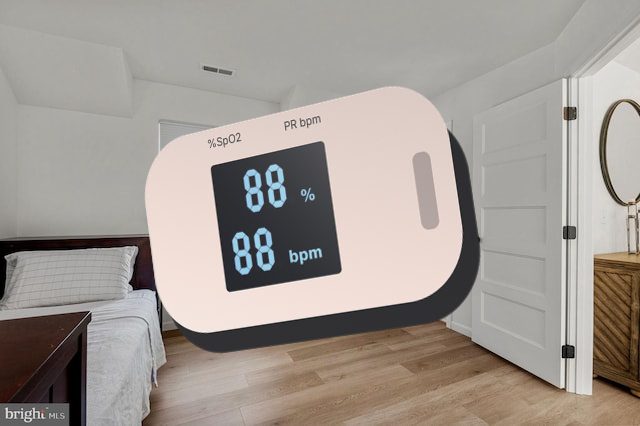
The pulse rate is 88 bpm
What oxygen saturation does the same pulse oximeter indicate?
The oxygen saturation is 88 %
